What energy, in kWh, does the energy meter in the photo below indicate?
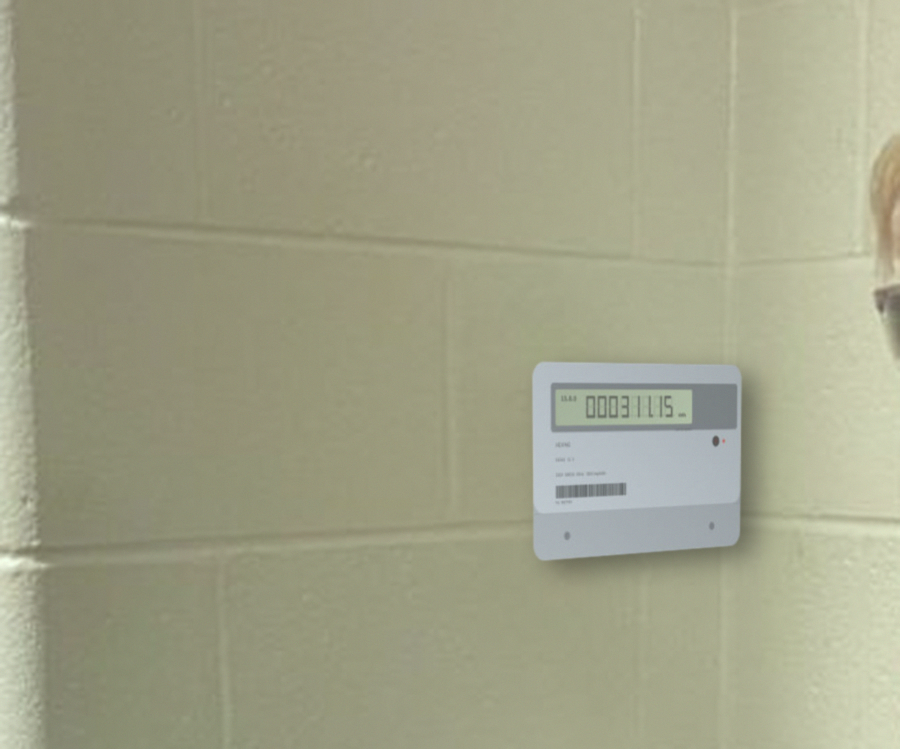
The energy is 311.15 kWh
